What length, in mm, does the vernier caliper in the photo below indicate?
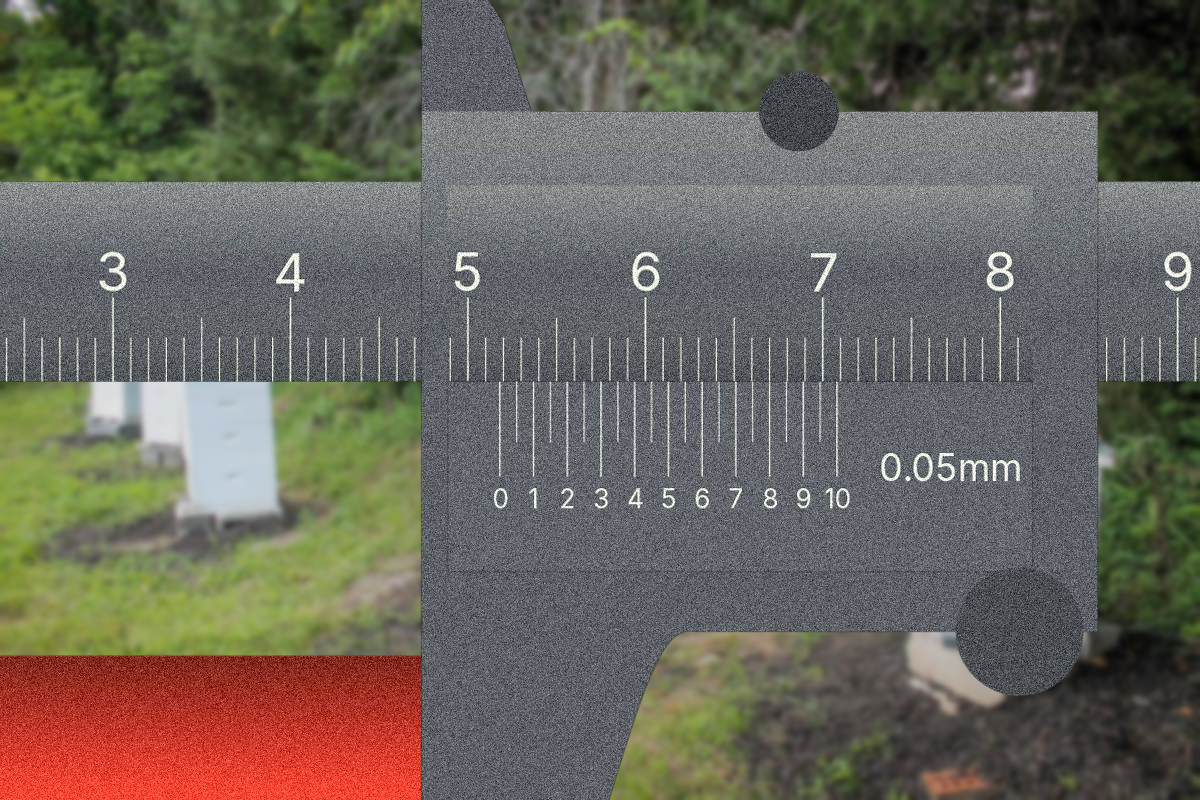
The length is 51.8 mm
